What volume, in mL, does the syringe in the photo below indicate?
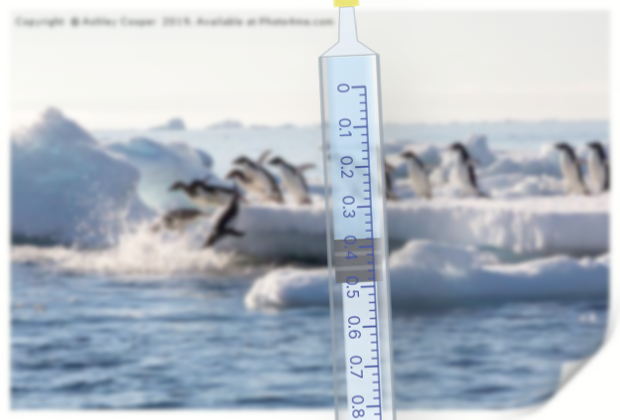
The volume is 0.38 mL
